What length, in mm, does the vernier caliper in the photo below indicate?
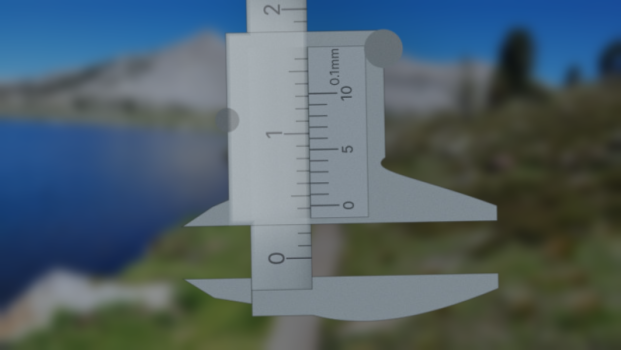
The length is 4.2 mm
